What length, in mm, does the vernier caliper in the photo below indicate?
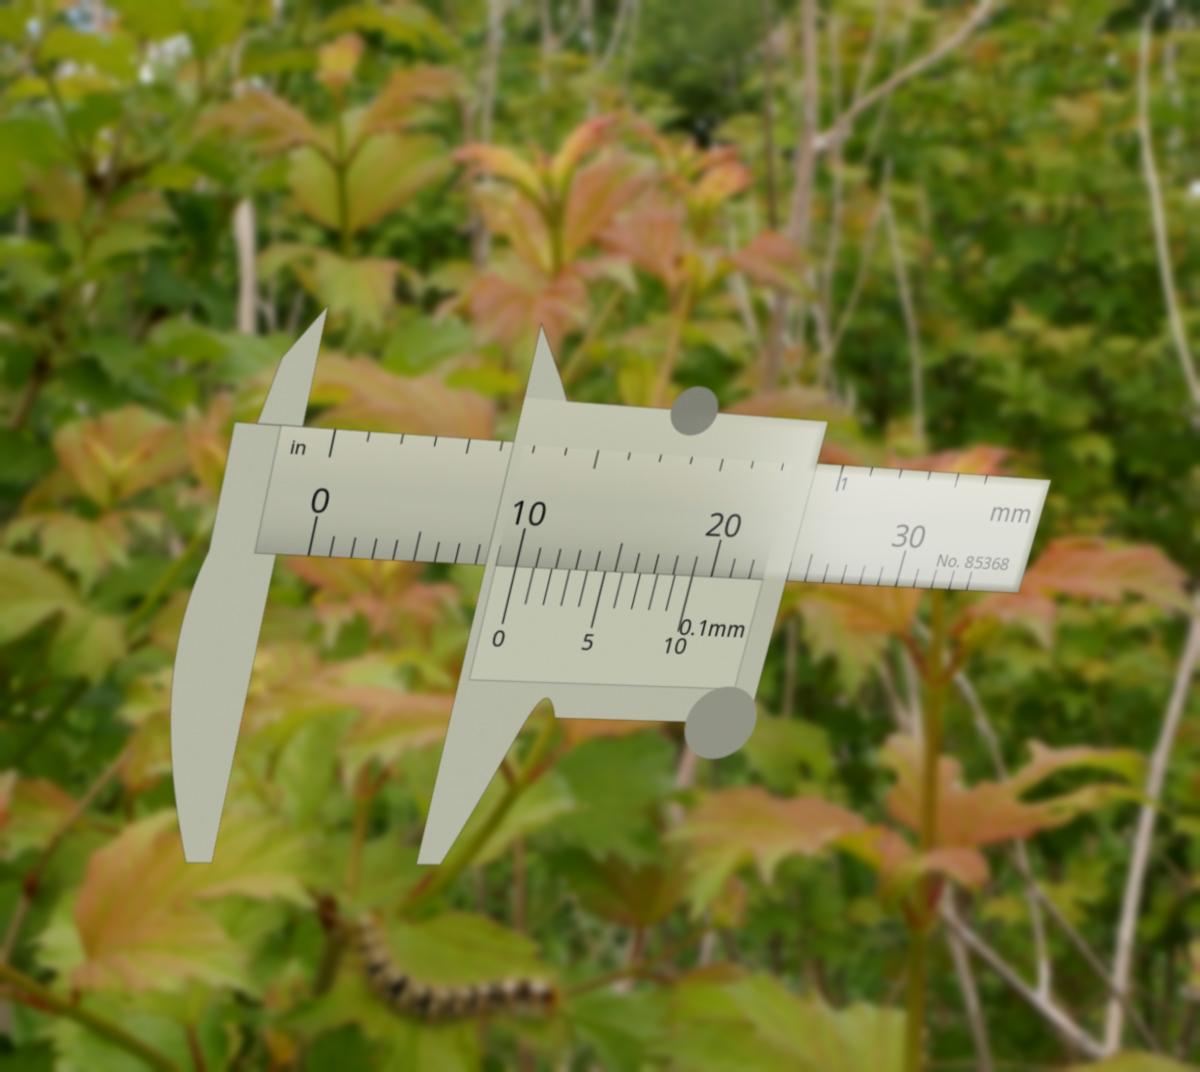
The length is 10.0 mm
